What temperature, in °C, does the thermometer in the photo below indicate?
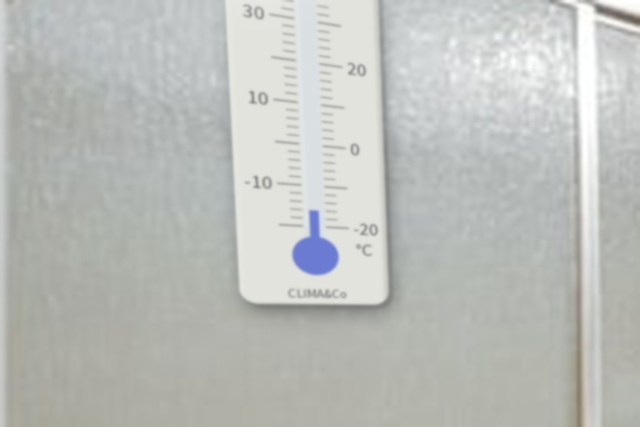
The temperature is -16 °C
